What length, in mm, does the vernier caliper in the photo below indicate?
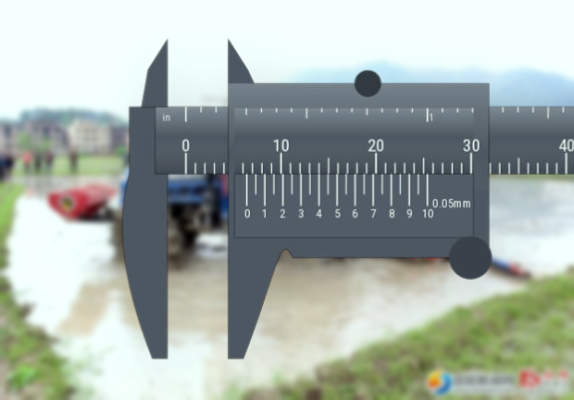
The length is 6.4 mm
